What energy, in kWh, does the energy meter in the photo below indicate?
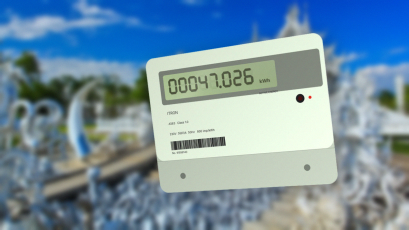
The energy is 47.026 kWh
